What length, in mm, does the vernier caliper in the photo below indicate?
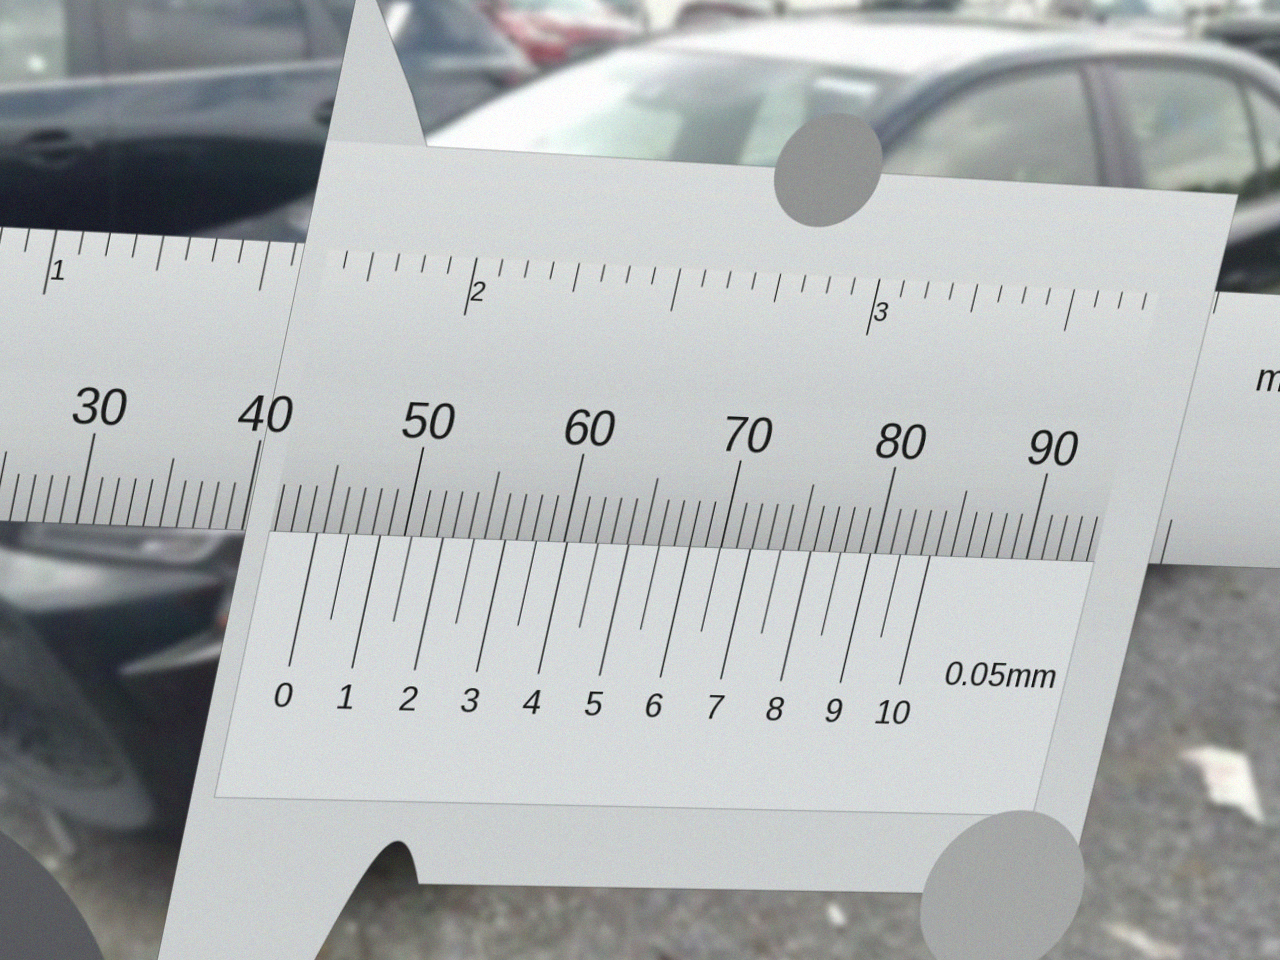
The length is 44.6 mm
